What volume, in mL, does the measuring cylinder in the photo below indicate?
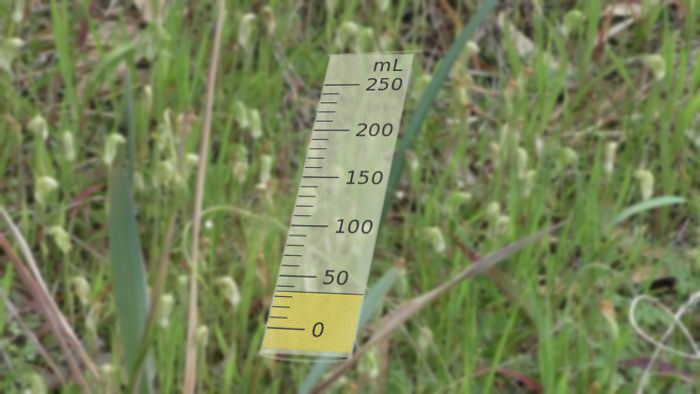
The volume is 35 mL
